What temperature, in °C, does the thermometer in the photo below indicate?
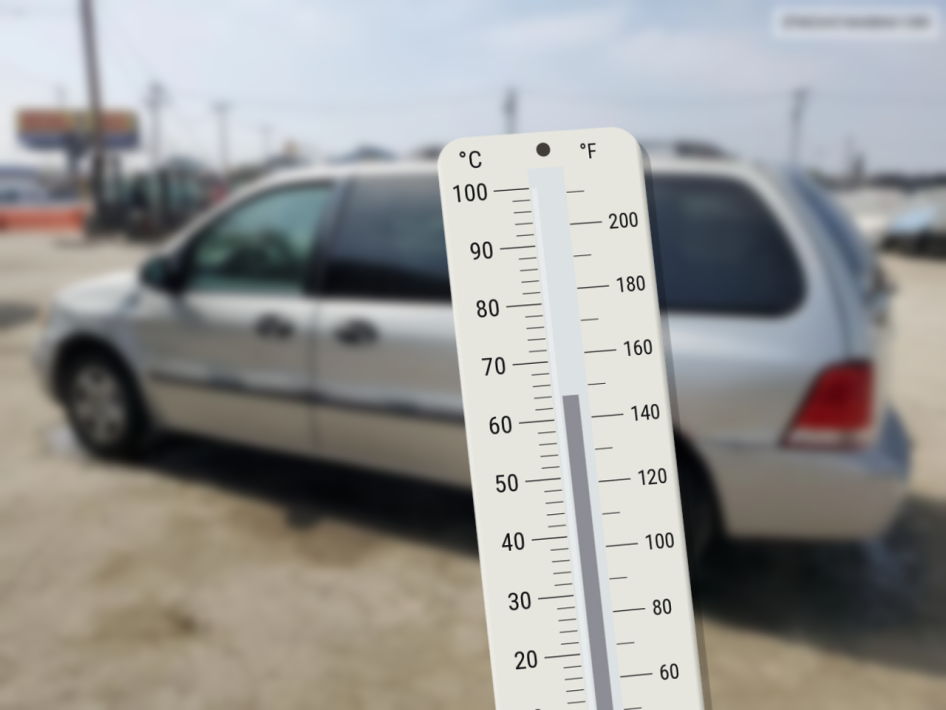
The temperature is 64 °C
